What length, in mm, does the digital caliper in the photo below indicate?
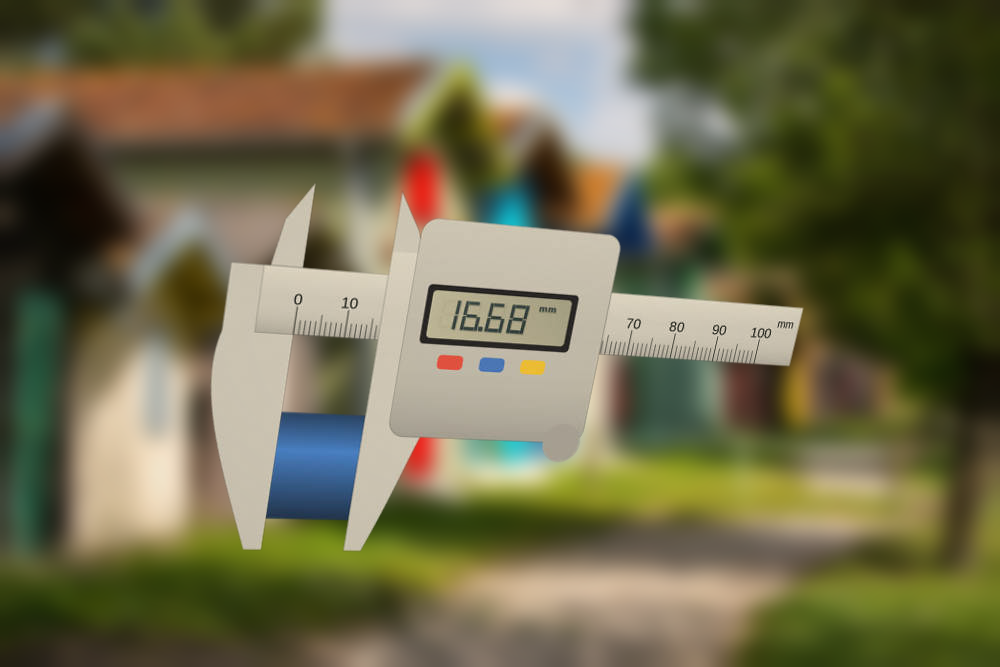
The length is 16.68 mm
